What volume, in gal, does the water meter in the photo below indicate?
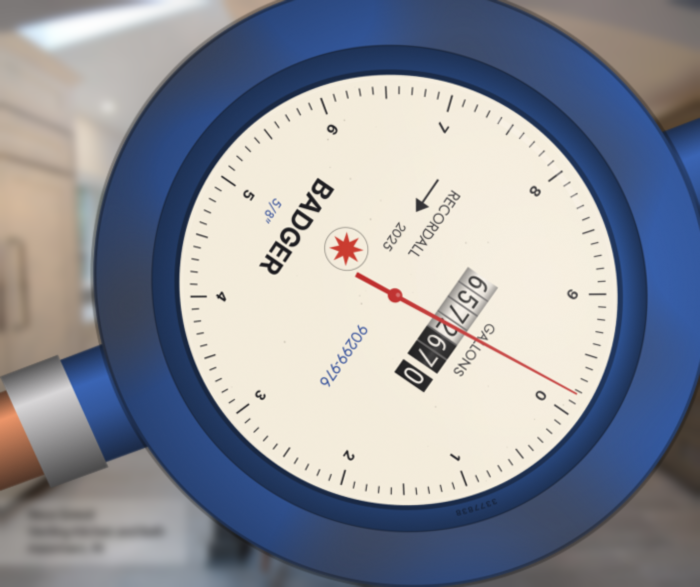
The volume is 6572669.8 gal
